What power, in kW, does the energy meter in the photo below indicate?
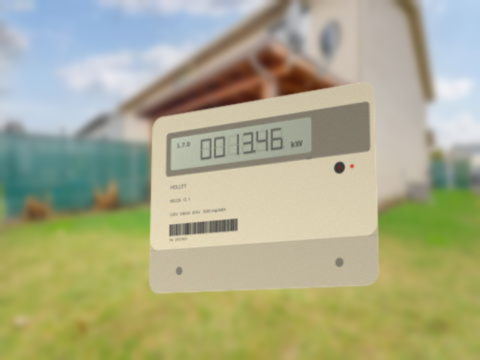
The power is 13.46 kW
